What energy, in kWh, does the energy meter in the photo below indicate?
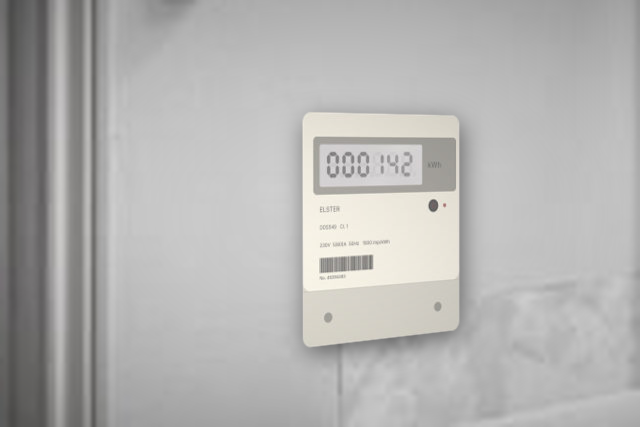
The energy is 142 kWh
